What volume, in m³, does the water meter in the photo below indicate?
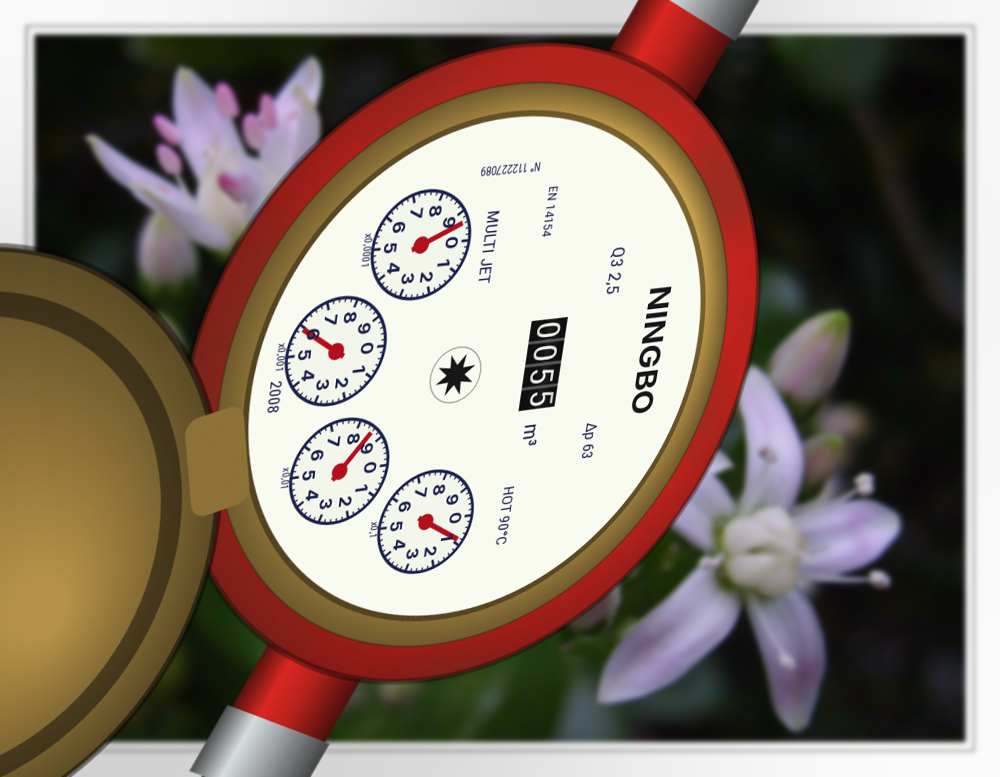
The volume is 55.0859 m³
